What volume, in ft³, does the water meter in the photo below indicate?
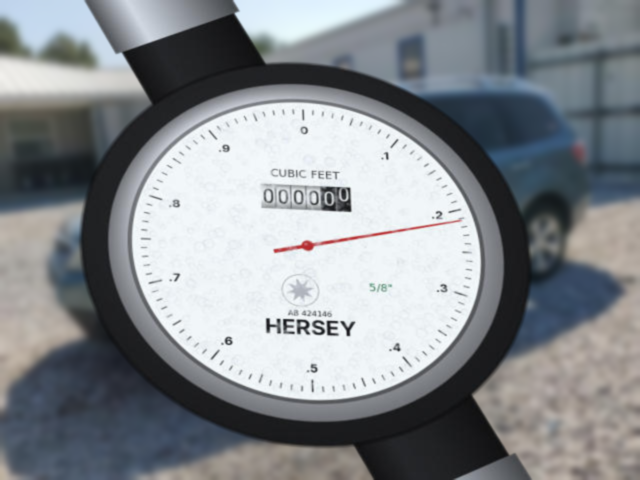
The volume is 0.21 ft³
